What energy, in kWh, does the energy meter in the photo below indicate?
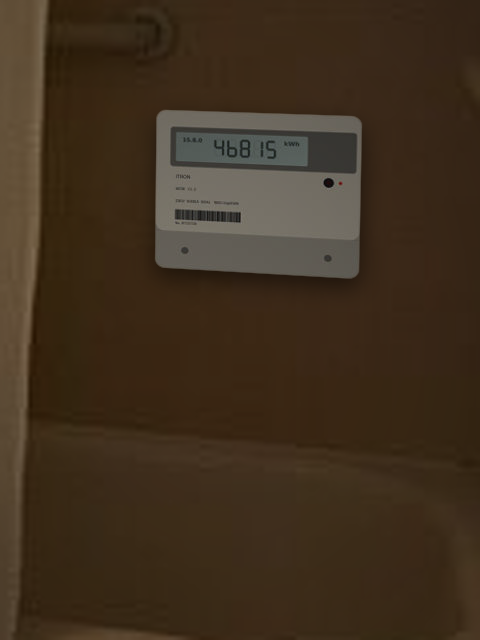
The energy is 46815 kWh
